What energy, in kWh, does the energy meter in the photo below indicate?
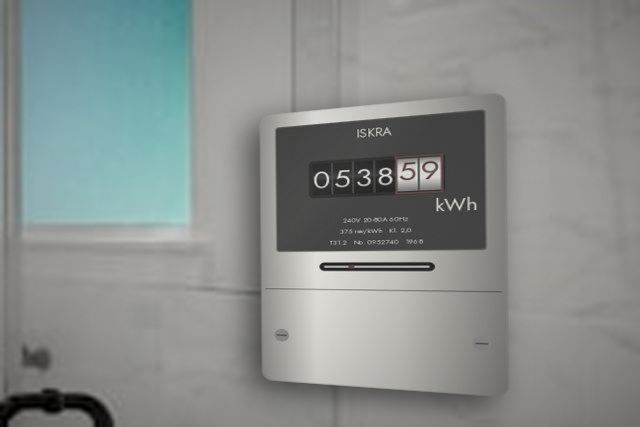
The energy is 538.59 kWh
